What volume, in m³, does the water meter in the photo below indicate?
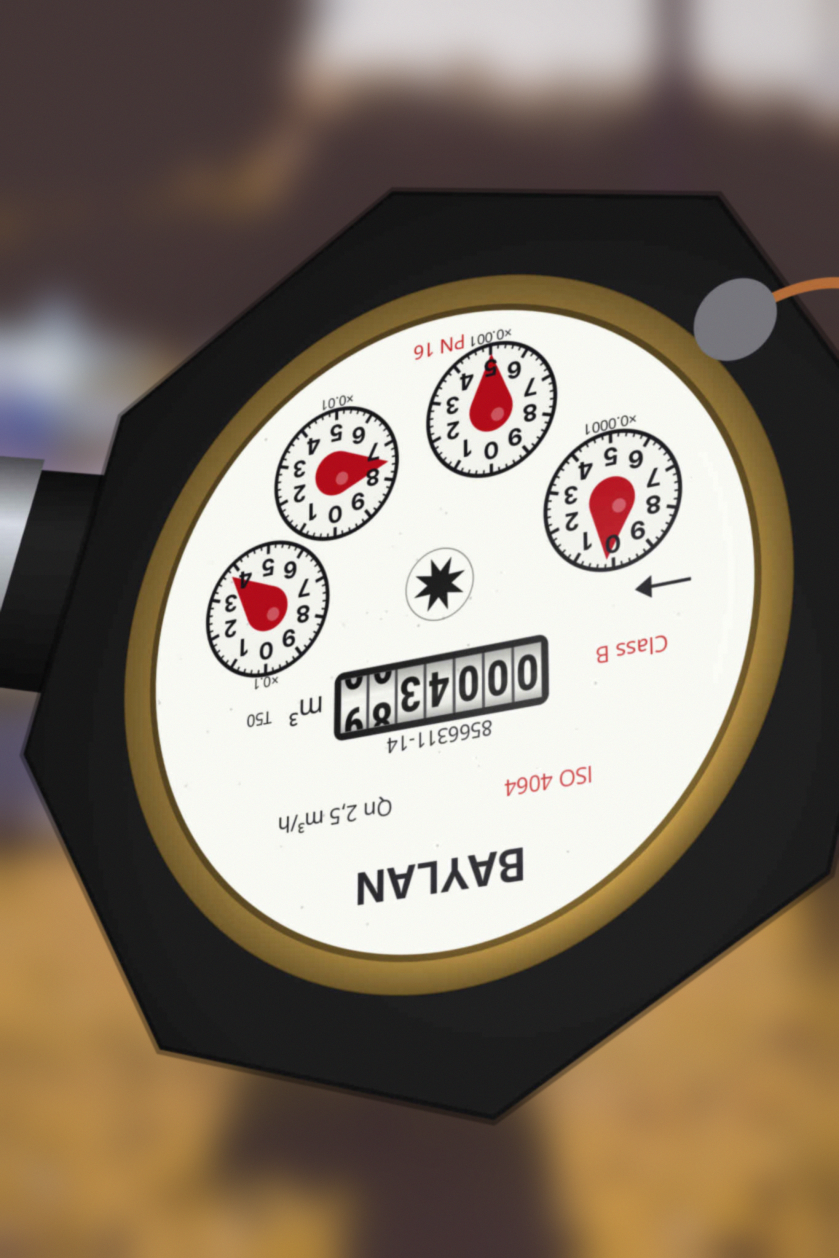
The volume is 4389.3750 m³
